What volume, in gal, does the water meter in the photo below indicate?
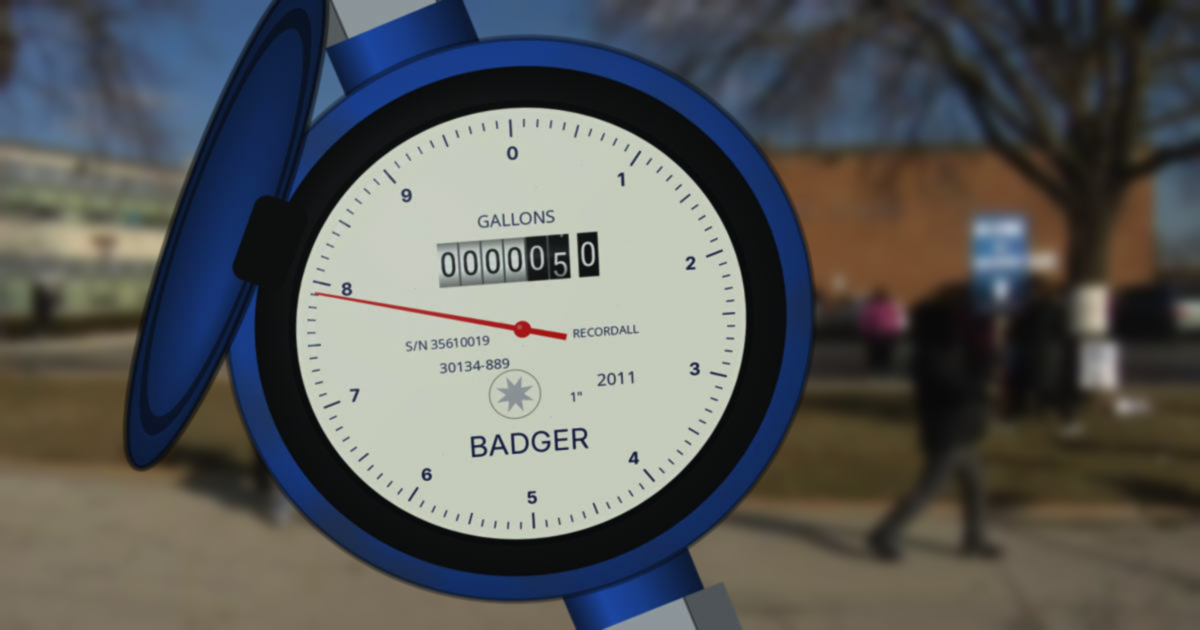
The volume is 47.9 gal
